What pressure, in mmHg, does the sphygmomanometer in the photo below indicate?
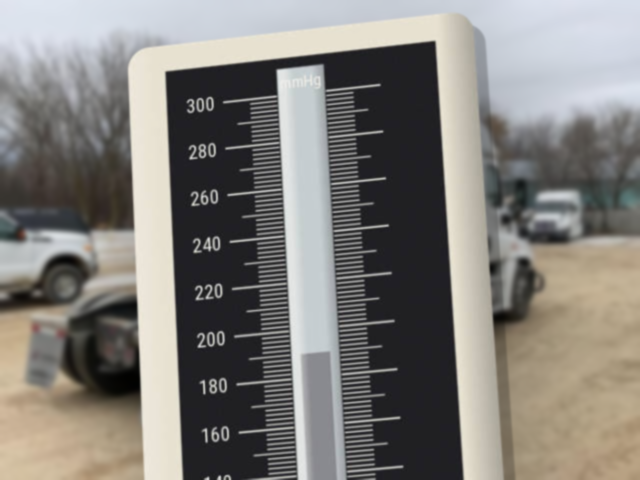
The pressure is 190 mmHg
